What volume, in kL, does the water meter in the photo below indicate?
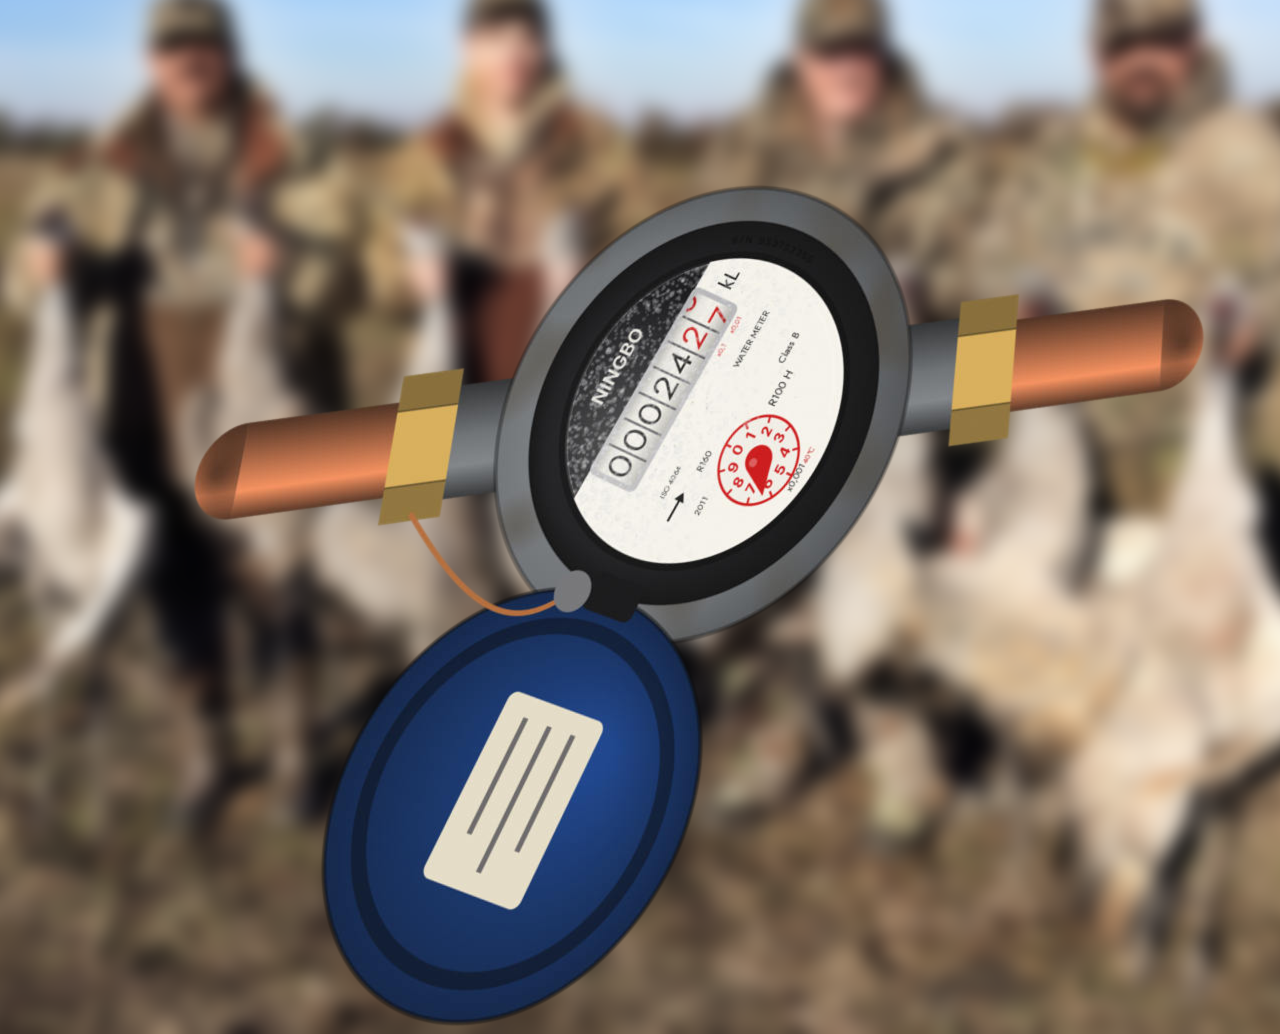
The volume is 24.266 kL
